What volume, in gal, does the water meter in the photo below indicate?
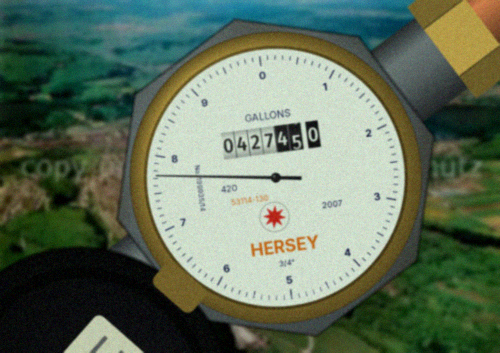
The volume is 427447.7 gal
